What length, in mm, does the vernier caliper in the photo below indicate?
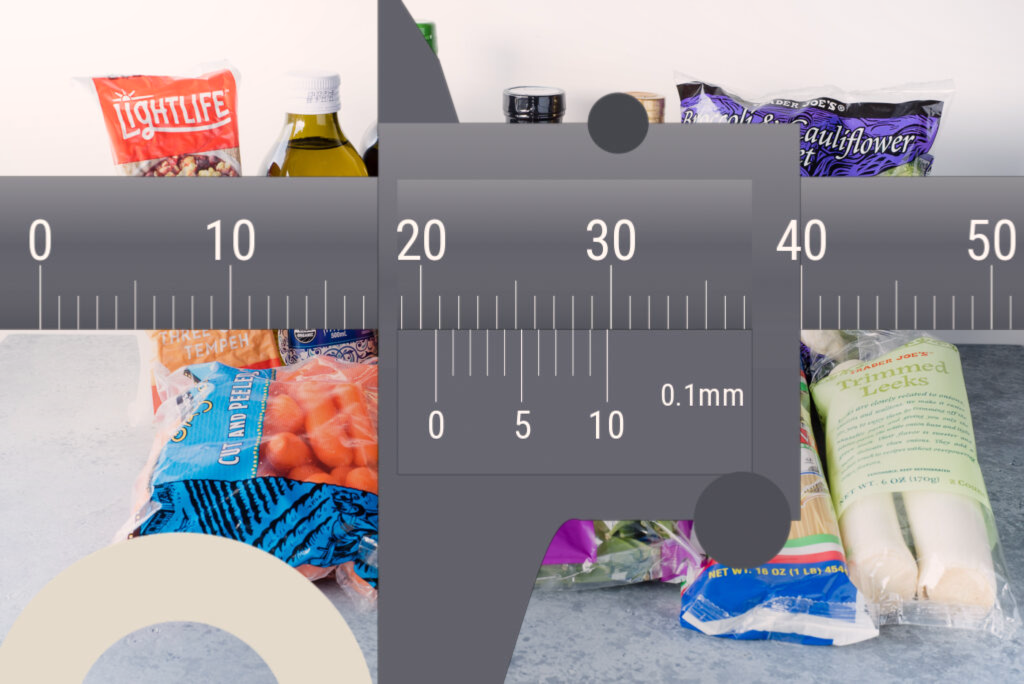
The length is 20.8 mm
